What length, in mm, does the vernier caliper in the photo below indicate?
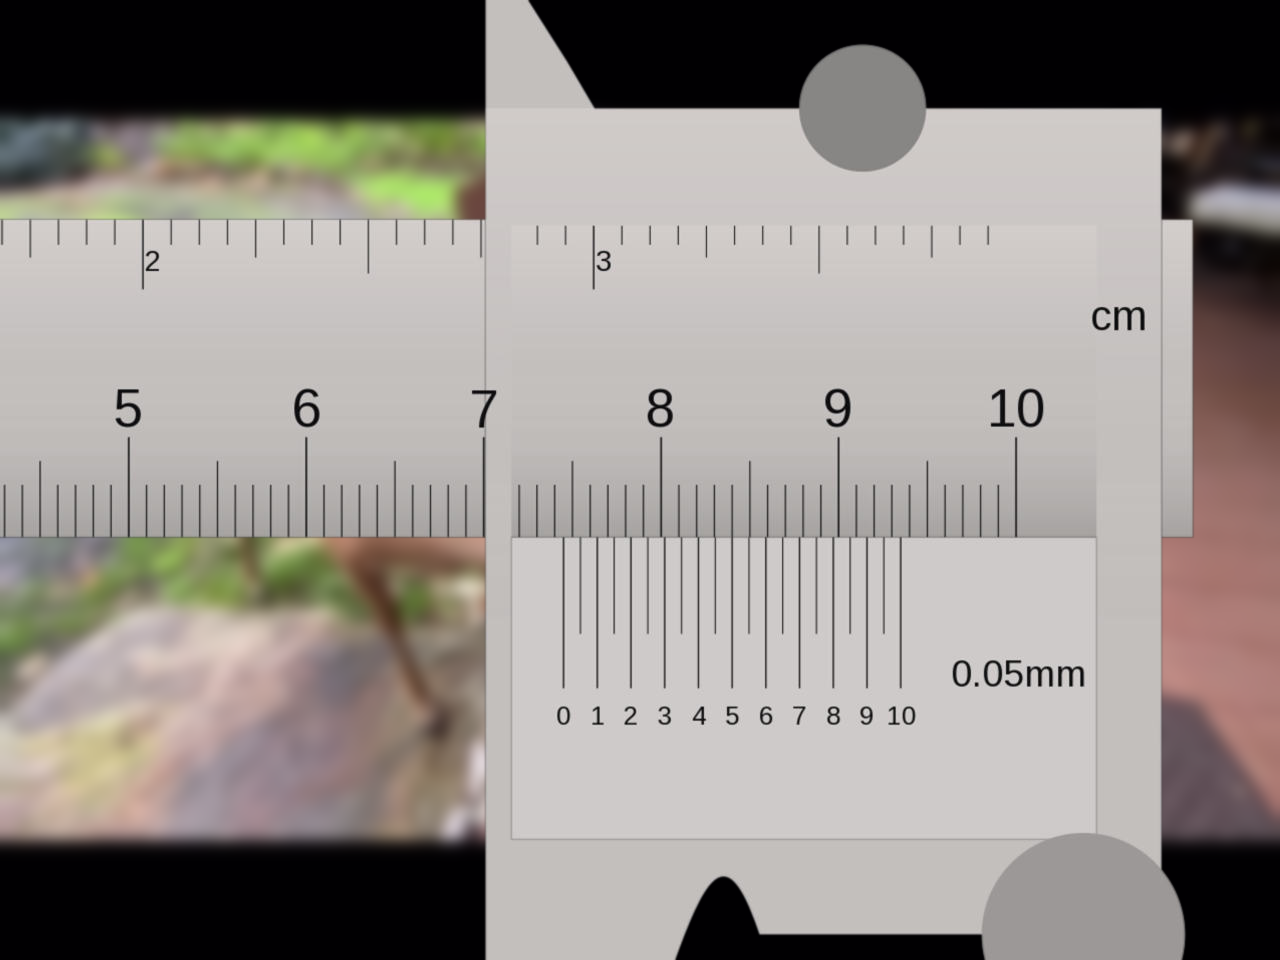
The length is 74.5 mm
